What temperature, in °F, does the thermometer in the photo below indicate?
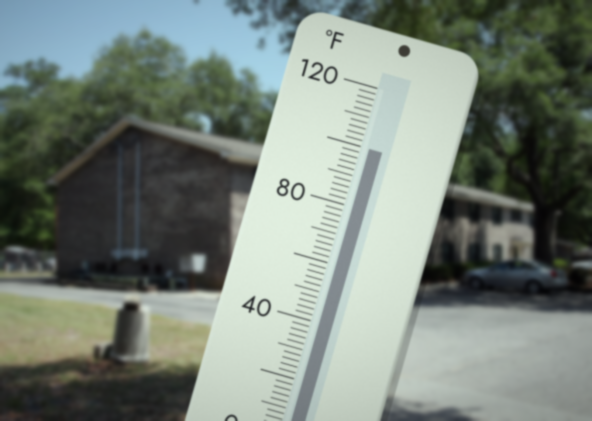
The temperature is 100 °F
